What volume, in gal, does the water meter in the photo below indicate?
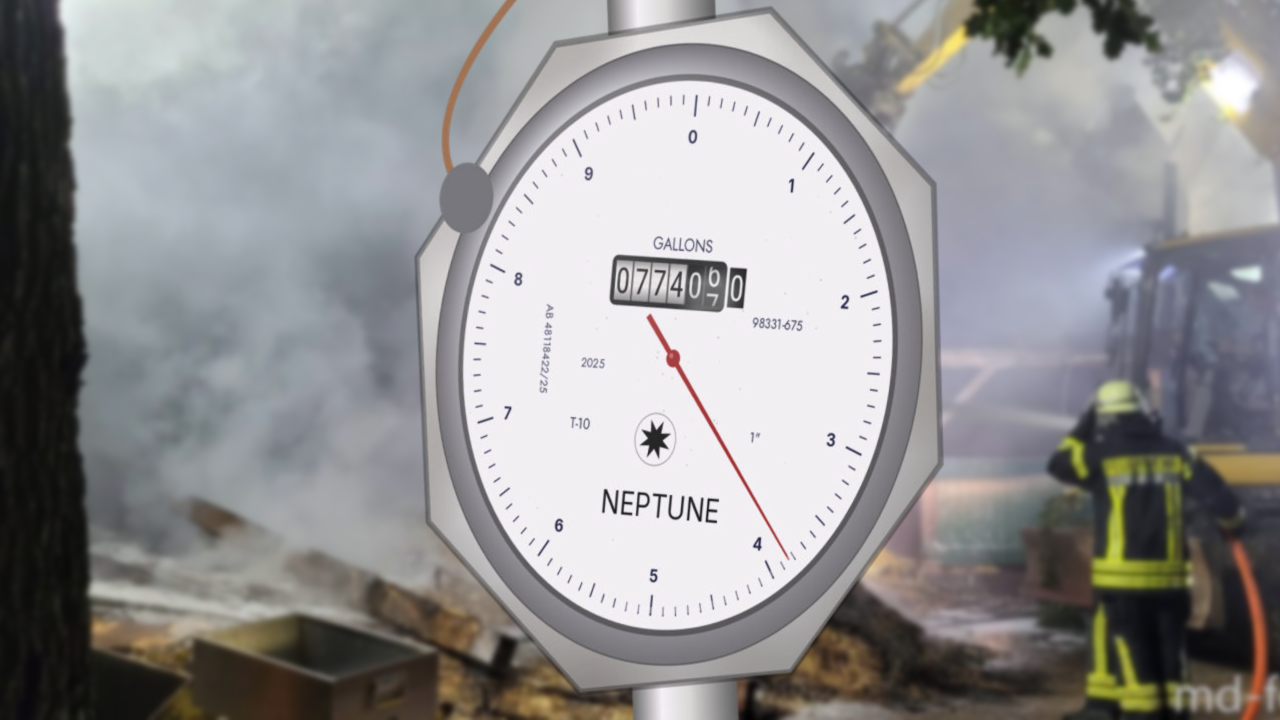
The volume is 774063.8 gal
